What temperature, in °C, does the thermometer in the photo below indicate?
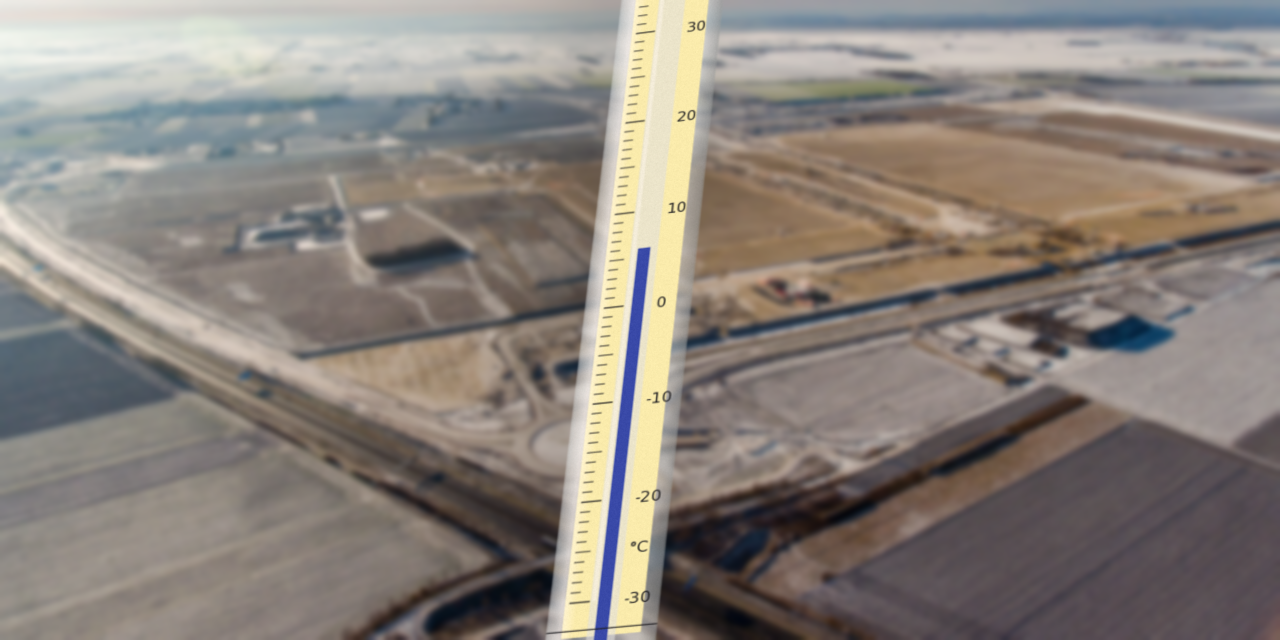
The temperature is 6 °C
